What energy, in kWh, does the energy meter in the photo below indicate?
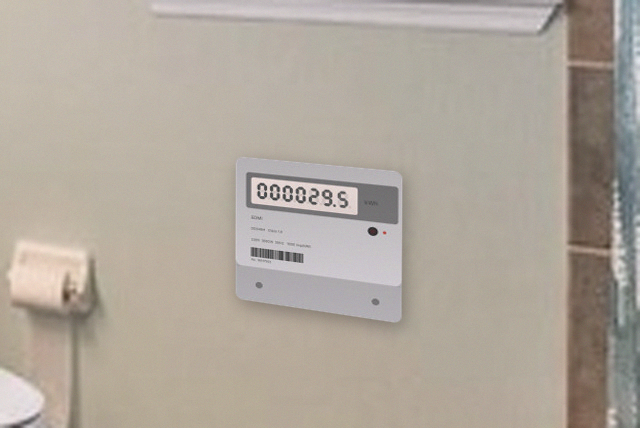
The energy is 29.5 kWh
